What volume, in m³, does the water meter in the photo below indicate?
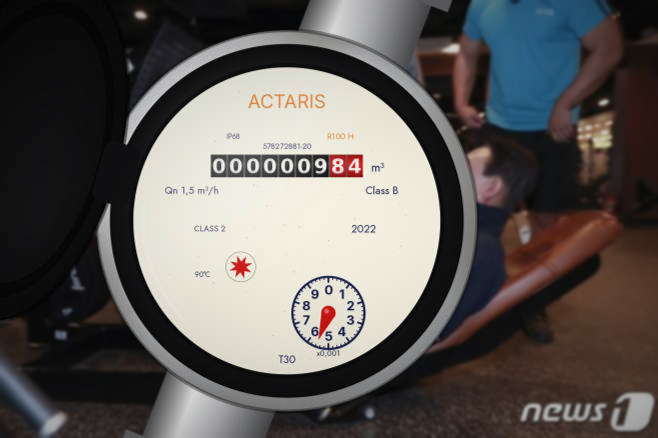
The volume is 9.845 m³
